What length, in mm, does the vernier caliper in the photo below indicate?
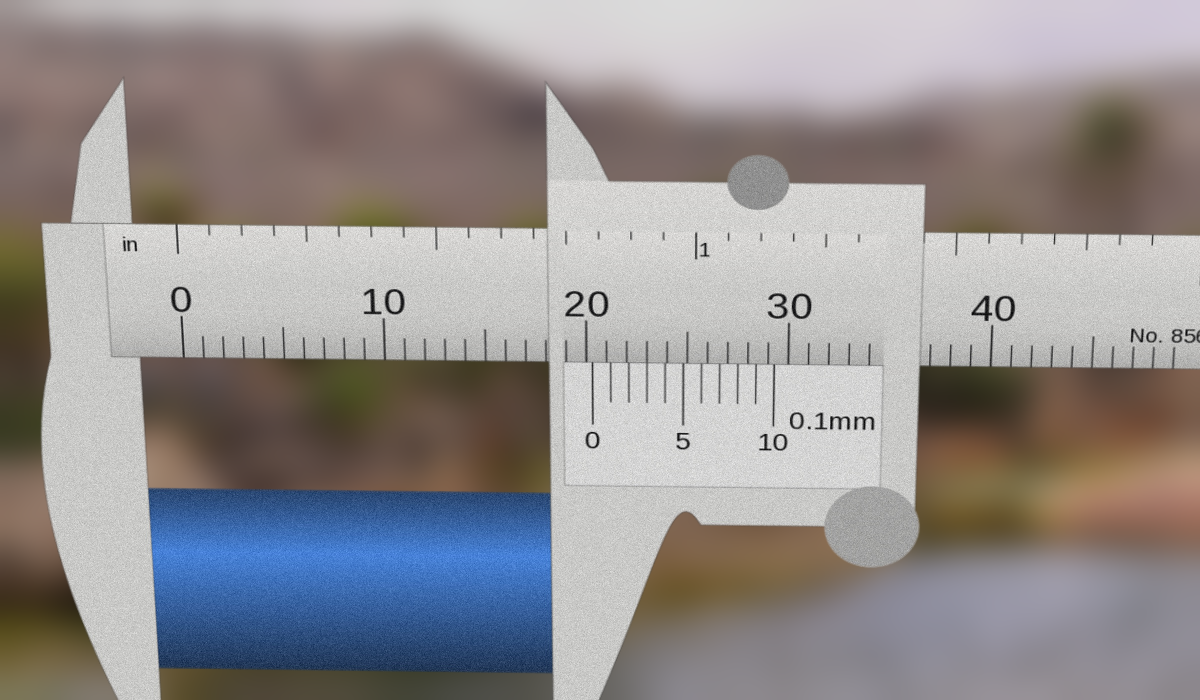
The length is 20.3 mm
